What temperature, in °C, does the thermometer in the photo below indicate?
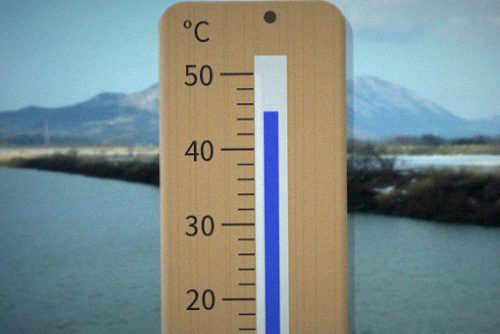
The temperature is 45 °C
